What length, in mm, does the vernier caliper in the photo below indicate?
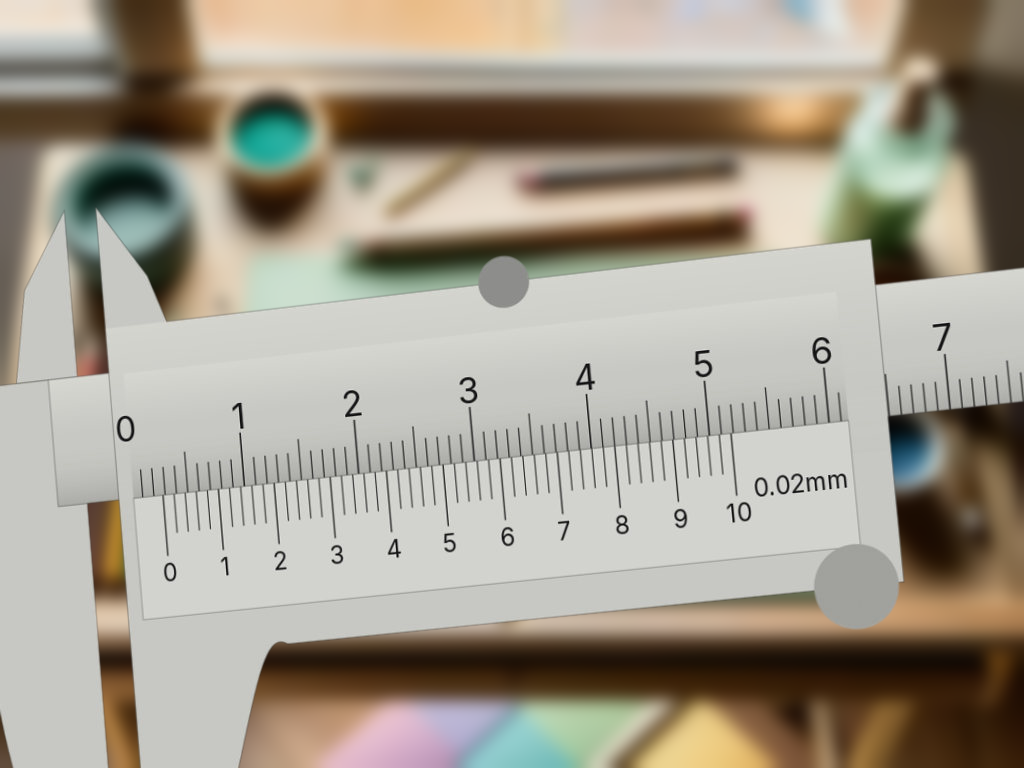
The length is 2.8 mm
